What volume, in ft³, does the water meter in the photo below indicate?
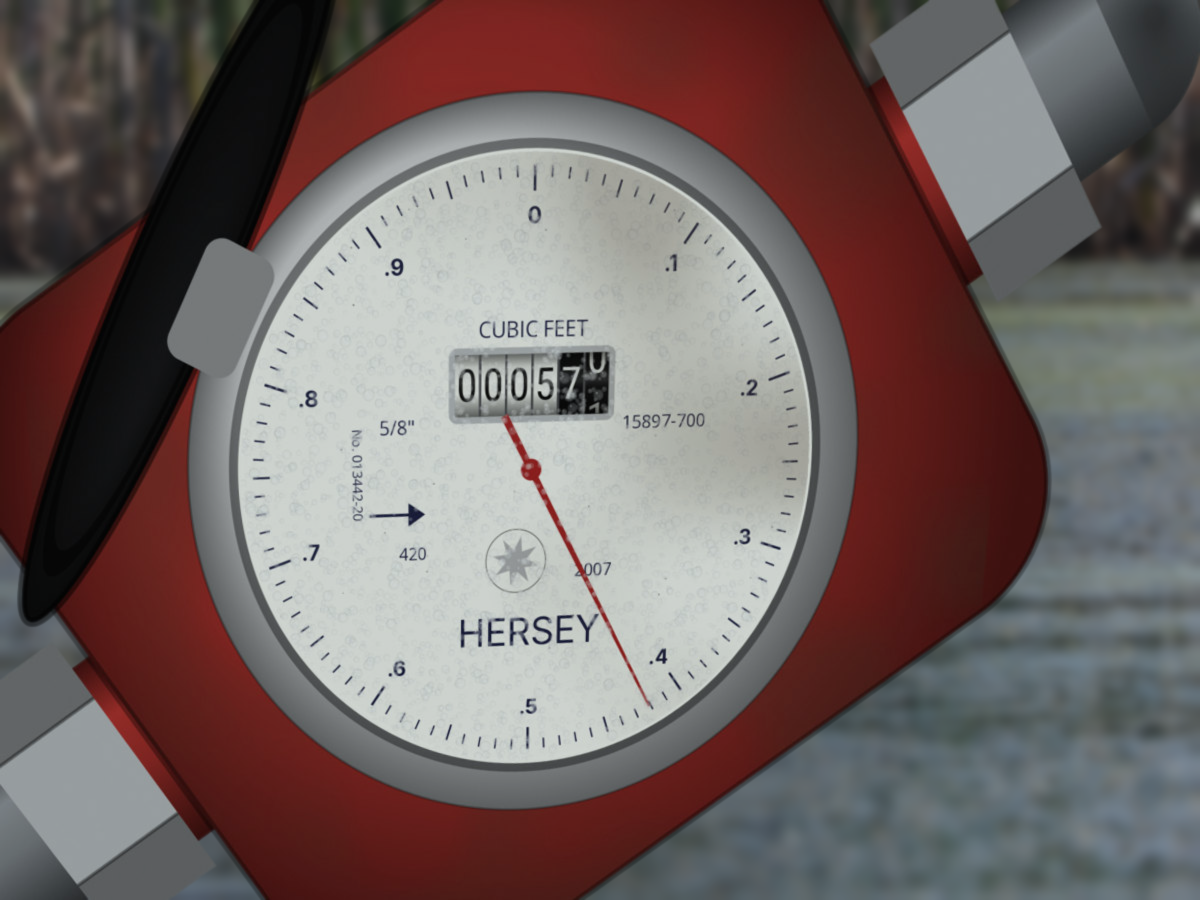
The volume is 570.42 ft³
